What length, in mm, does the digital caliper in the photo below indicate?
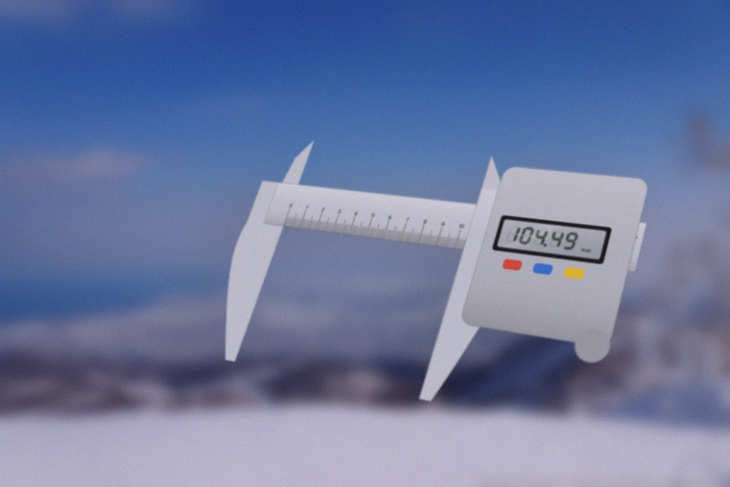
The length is 104.49 mm
